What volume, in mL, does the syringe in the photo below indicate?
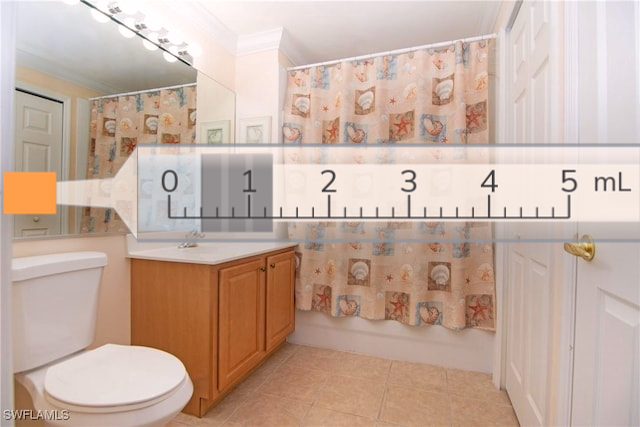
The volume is 0.4 mL
